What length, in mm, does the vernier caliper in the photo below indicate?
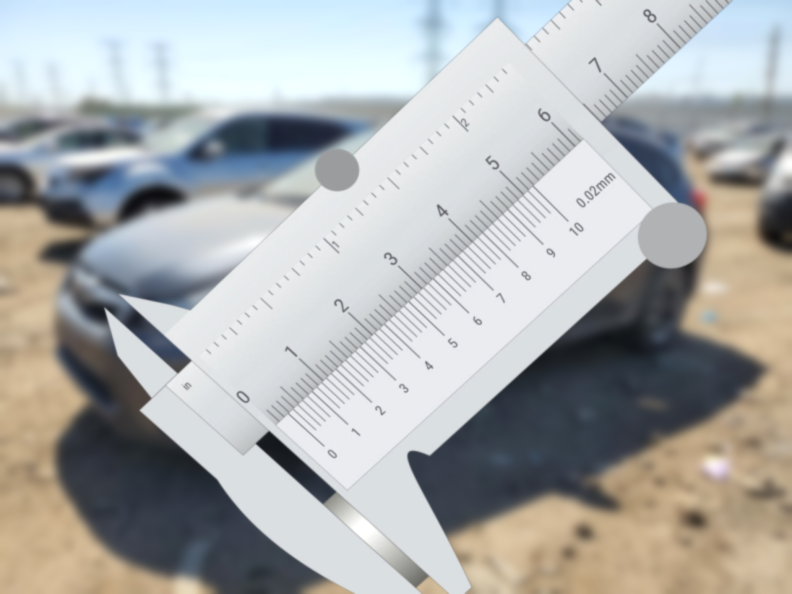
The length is 2.8 mm
